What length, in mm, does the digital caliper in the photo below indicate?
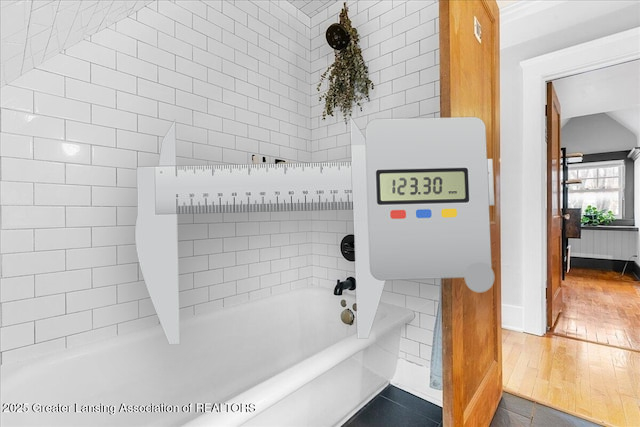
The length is 123.30 mm
